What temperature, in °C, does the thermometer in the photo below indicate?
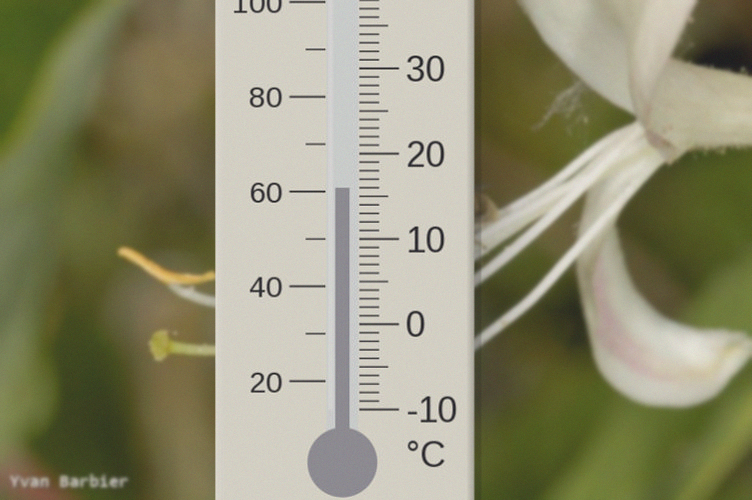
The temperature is 16 °C
